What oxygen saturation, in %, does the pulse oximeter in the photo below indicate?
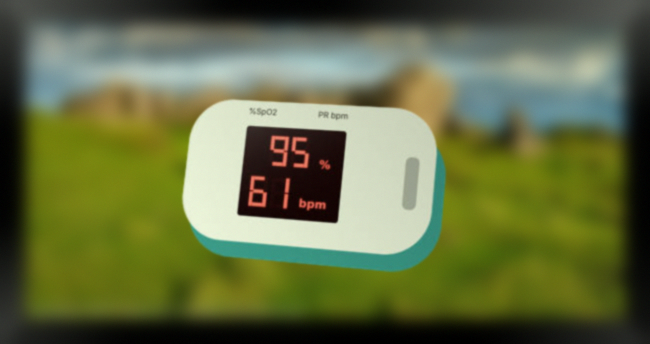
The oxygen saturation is 95 %
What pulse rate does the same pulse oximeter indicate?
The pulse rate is 61 bpm
